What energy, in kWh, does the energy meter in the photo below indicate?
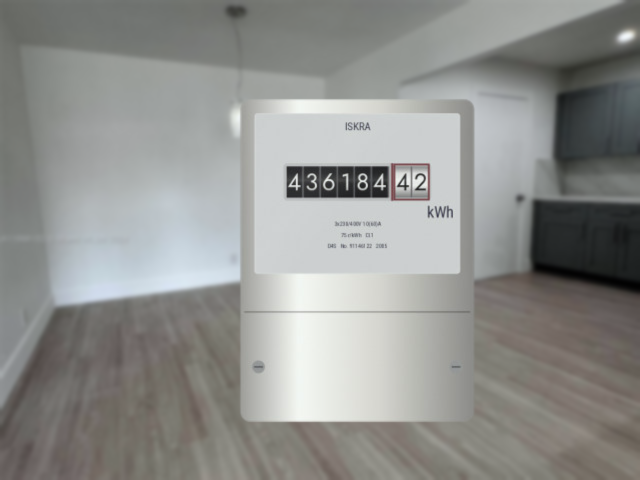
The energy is 436184.42 kWh
